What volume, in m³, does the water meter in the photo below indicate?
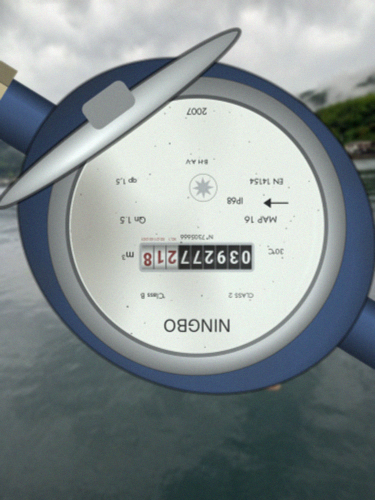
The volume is 39277.218 m³
